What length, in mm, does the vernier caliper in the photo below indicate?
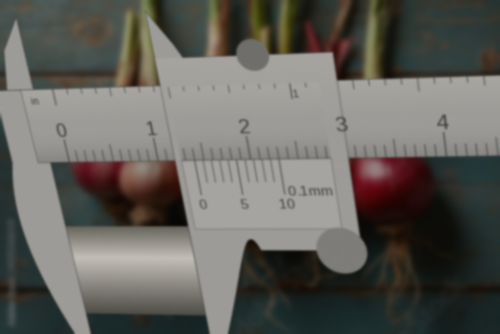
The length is 14.0 mm
